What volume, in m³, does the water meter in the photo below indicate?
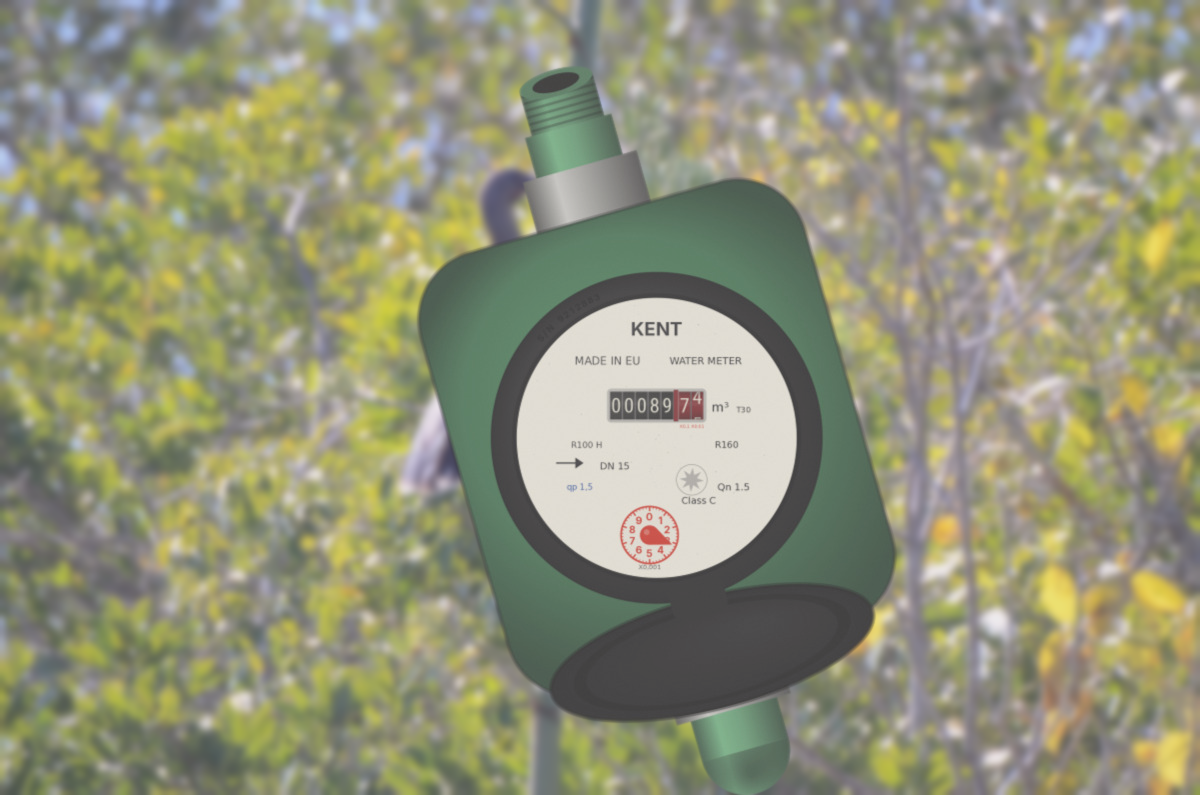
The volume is 89.743 m³
